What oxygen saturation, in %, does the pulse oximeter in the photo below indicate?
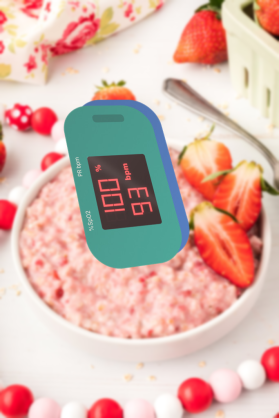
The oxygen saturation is 100 %
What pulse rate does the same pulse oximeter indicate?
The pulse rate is 93 bpm
